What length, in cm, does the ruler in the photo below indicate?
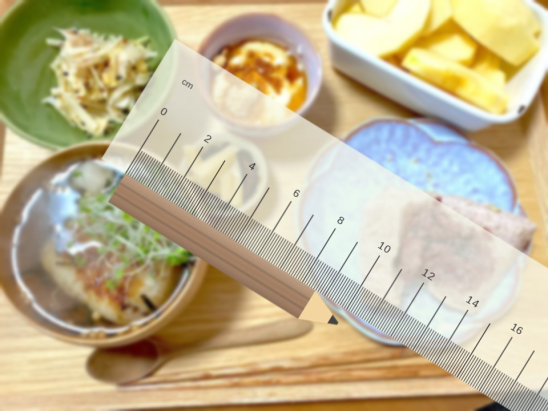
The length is 10 cm
